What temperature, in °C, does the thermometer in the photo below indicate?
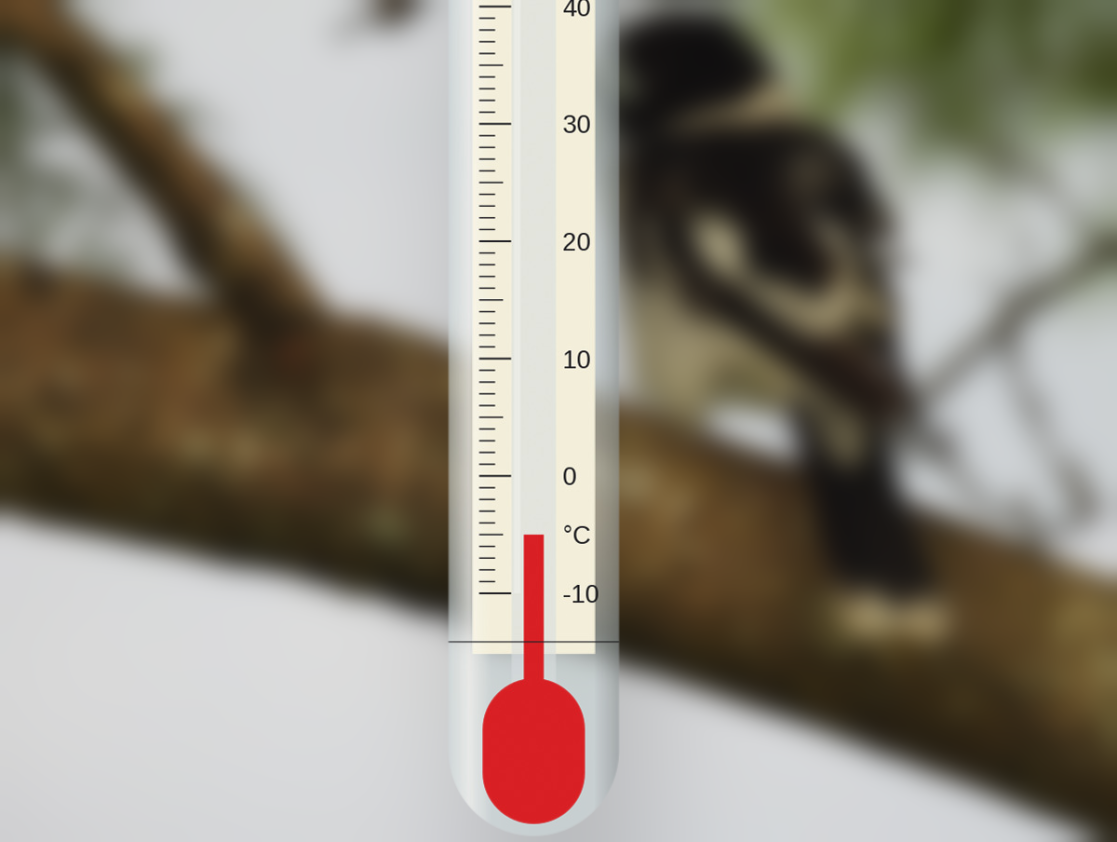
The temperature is -5 °C
